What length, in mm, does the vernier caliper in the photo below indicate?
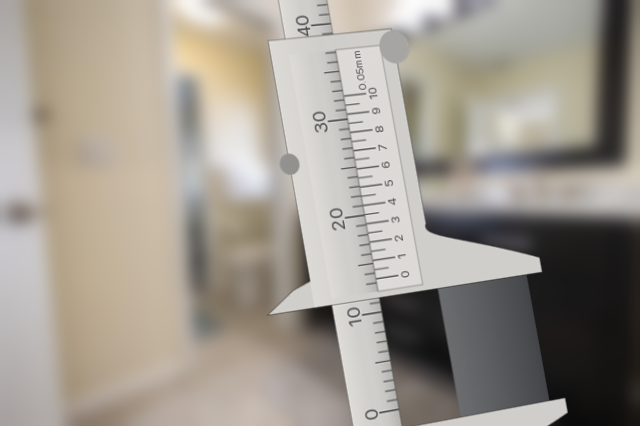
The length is 13.4 mm
